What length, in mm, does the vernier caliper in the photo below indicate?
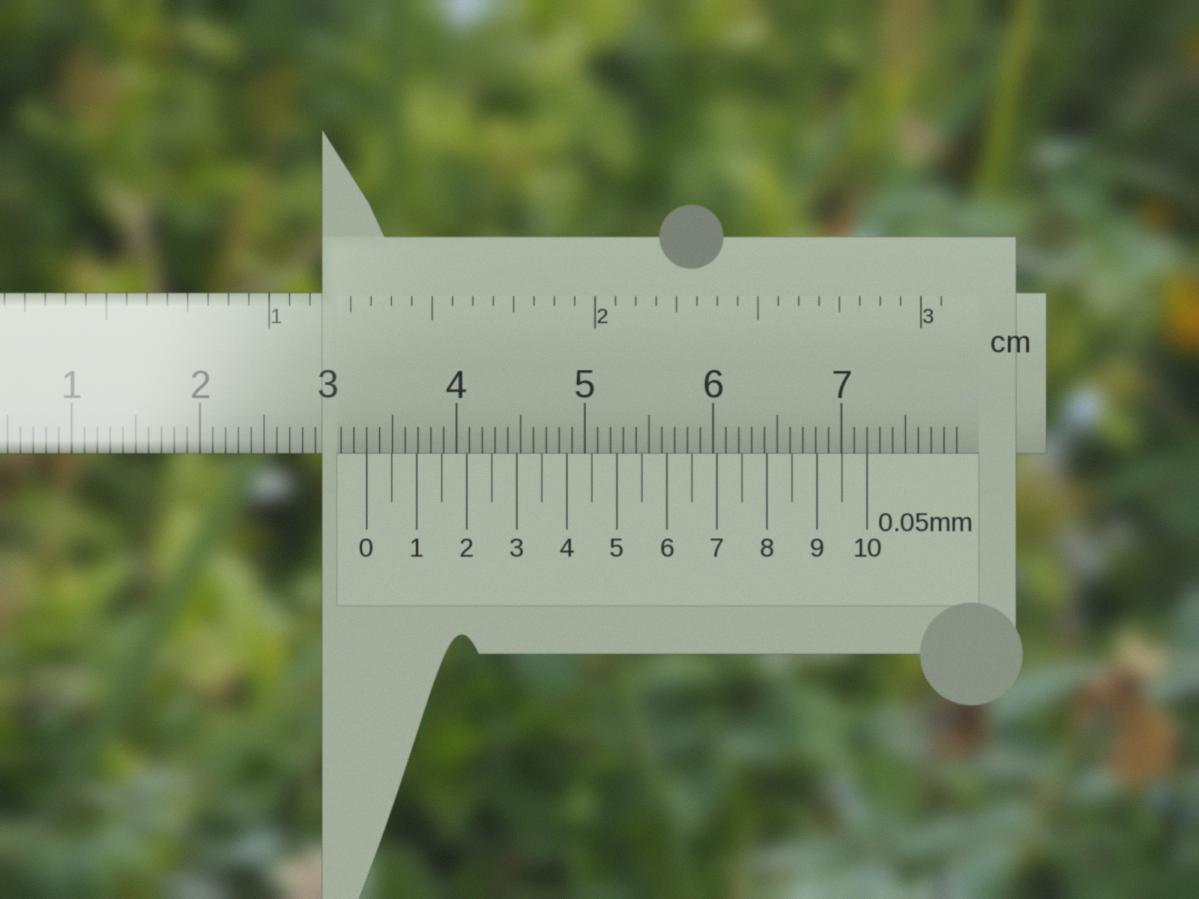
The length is 33.0 mm
